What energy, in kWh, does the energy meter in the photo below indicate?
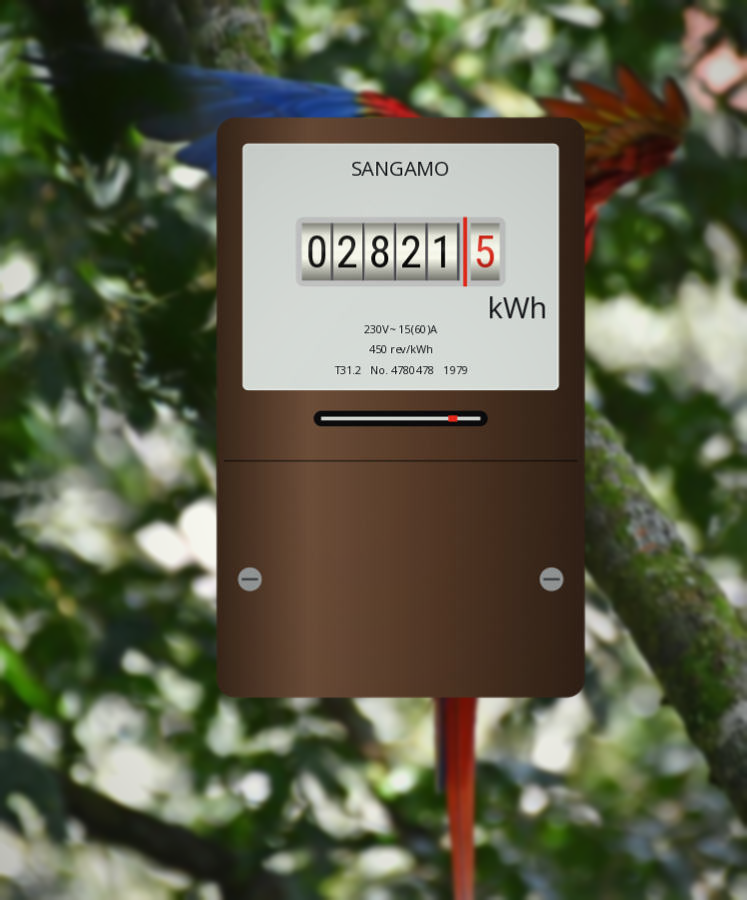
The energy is 2821.5 kWh
